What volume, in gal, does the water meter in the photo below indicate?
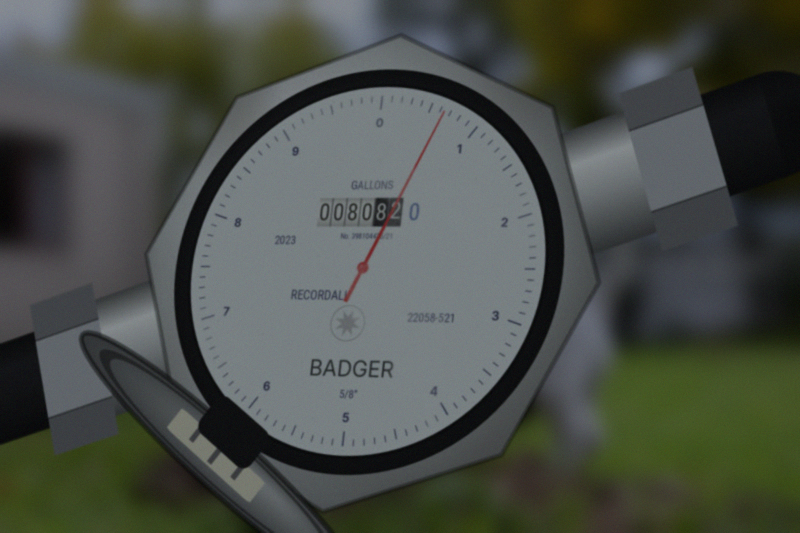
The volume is 80820.6 gal
